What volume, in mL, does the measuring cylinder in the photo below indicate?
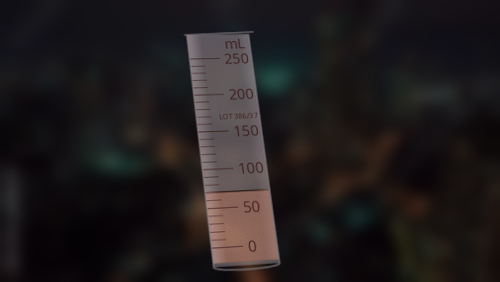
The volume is 70 mL
